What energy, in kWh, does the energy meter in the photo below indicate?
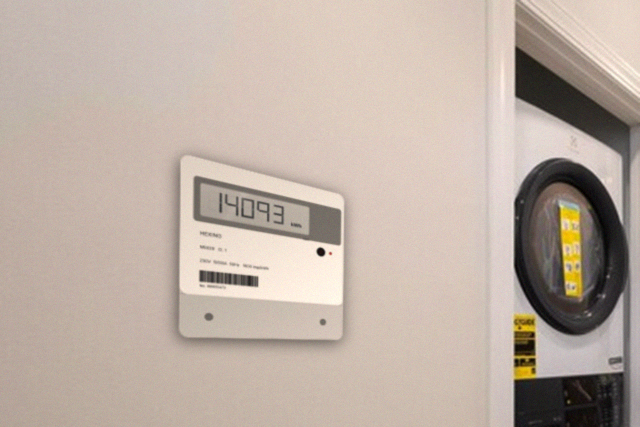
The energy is 14093 kWh
